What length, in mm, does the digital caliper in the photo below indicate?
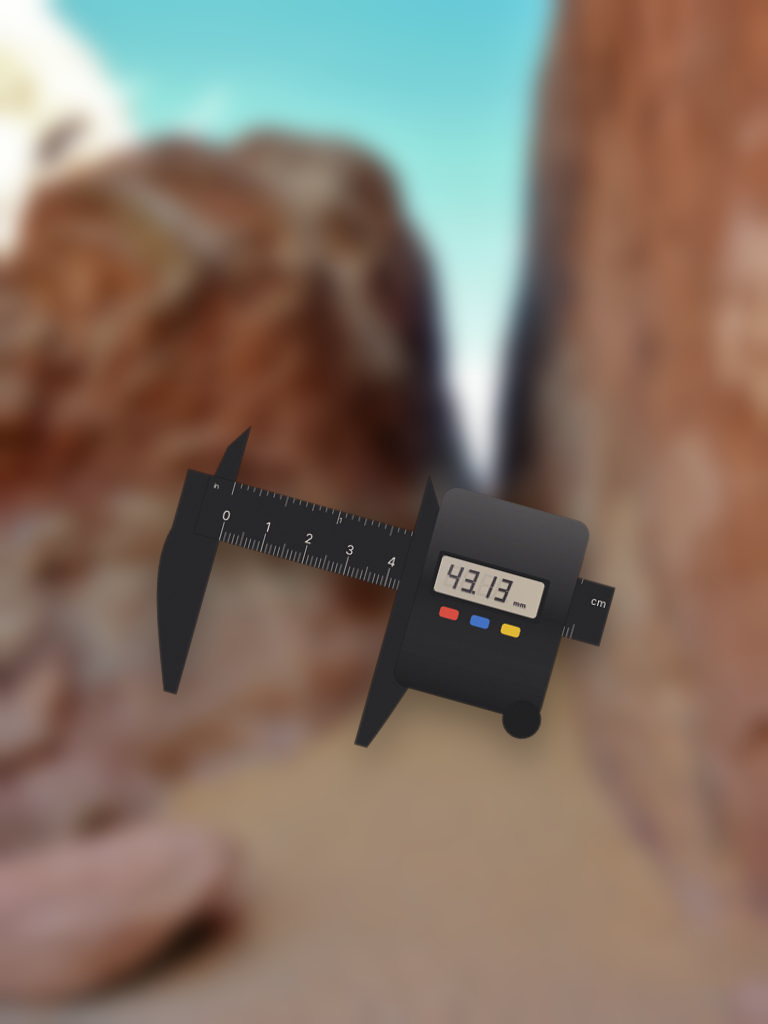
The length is 43.13 mm
